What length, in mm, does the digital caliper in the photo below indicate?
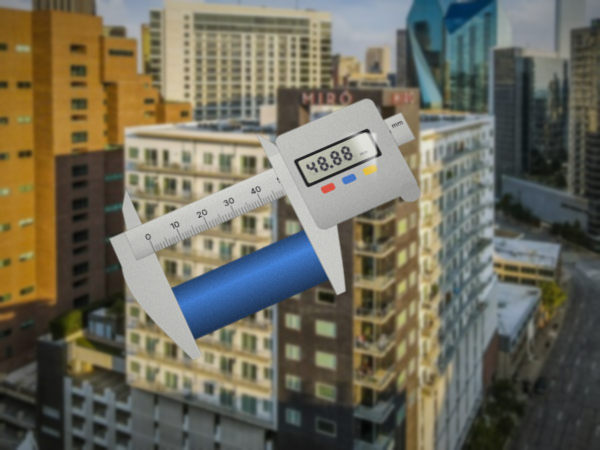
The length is 48.88 mm
